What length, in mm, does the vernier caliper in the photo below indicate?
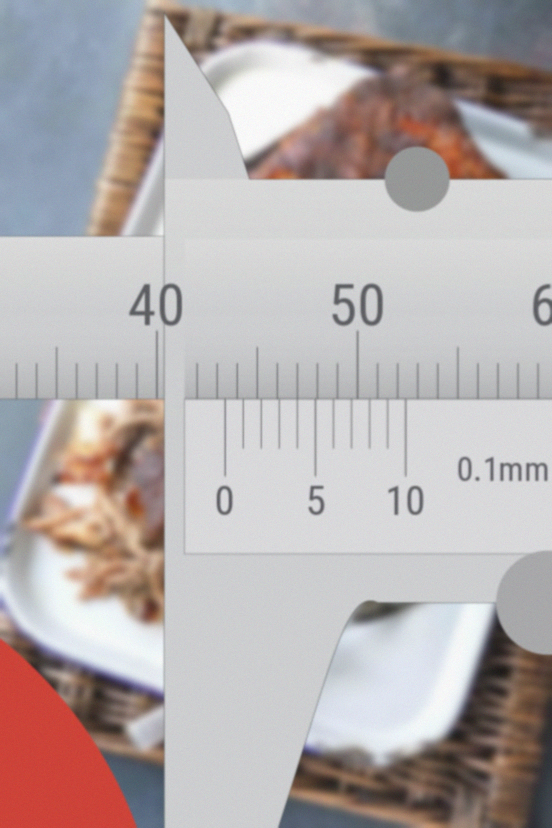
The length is 43.4 mm
